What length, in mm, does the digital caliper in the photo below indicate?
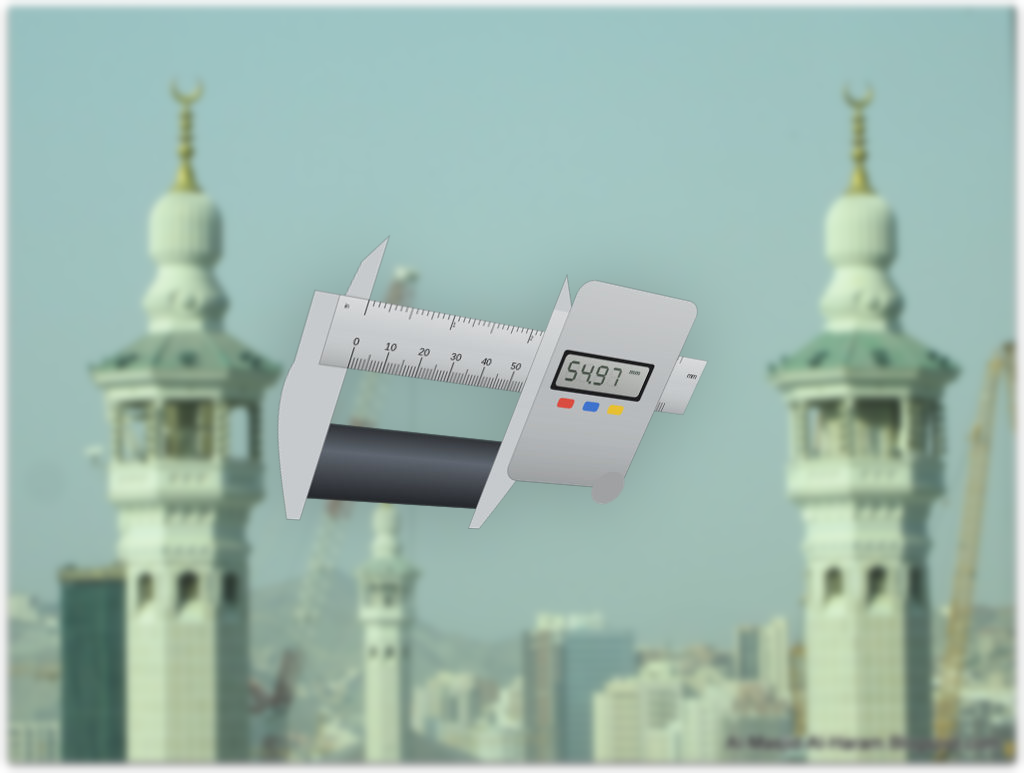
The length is 54.97 mm
